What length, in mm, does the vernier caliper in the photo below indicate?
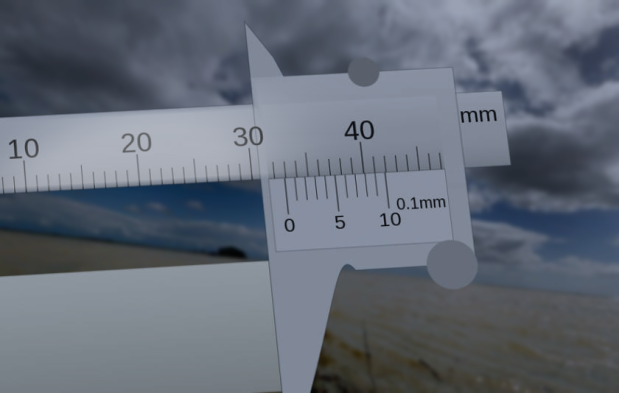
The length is 32.9 mm
